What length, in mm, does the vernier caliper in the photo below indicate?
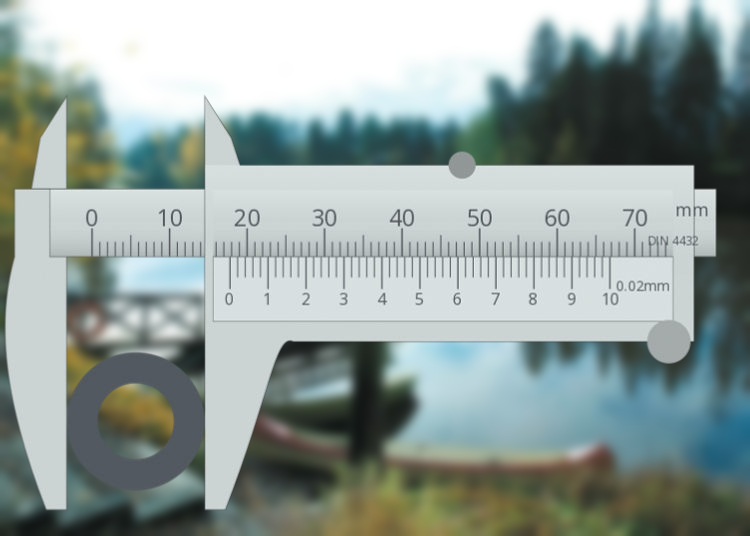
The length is 17.8 mm
